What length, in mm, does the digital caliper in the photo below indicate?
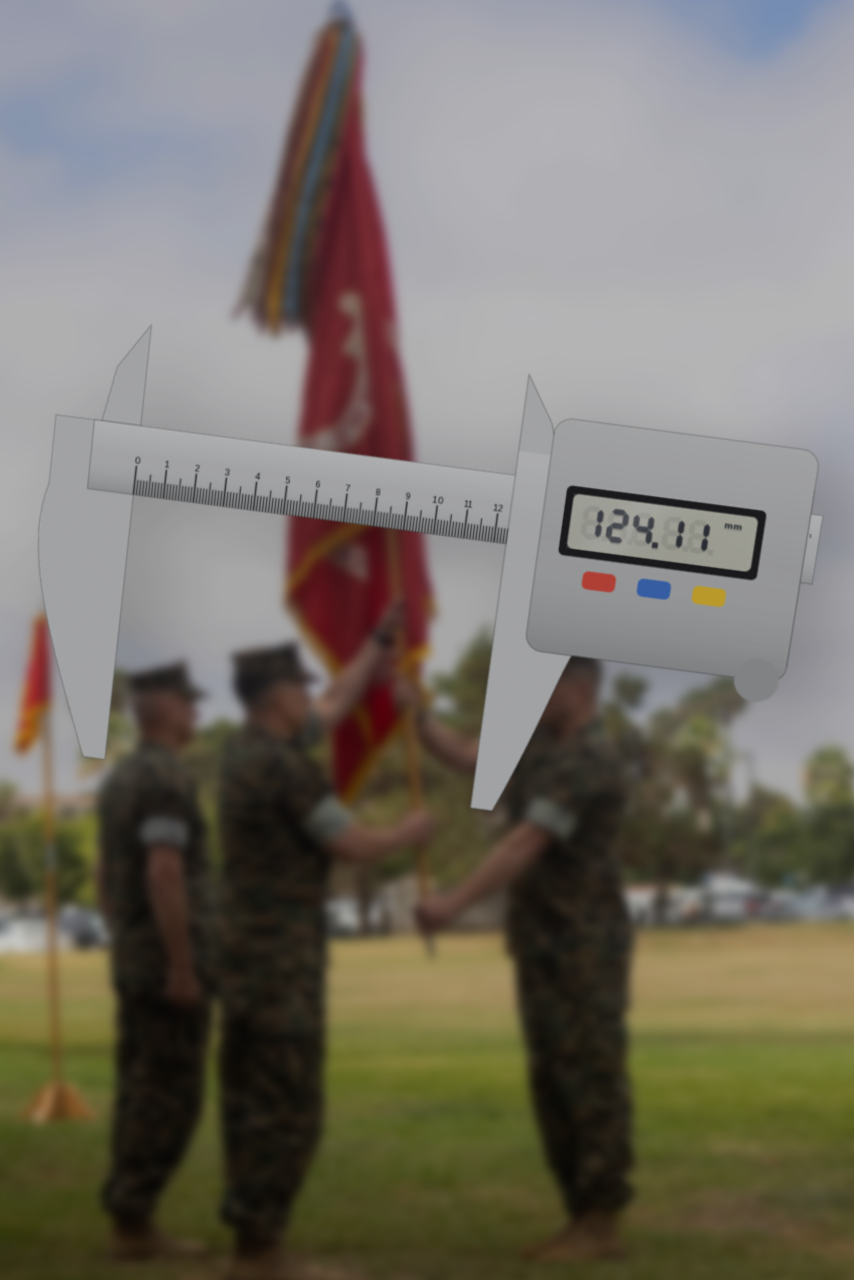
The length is 124.11 mm
